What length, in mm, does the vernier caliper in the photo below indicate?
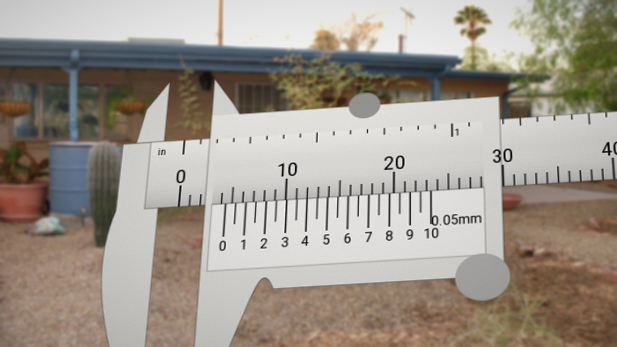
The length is 4.4 mm
